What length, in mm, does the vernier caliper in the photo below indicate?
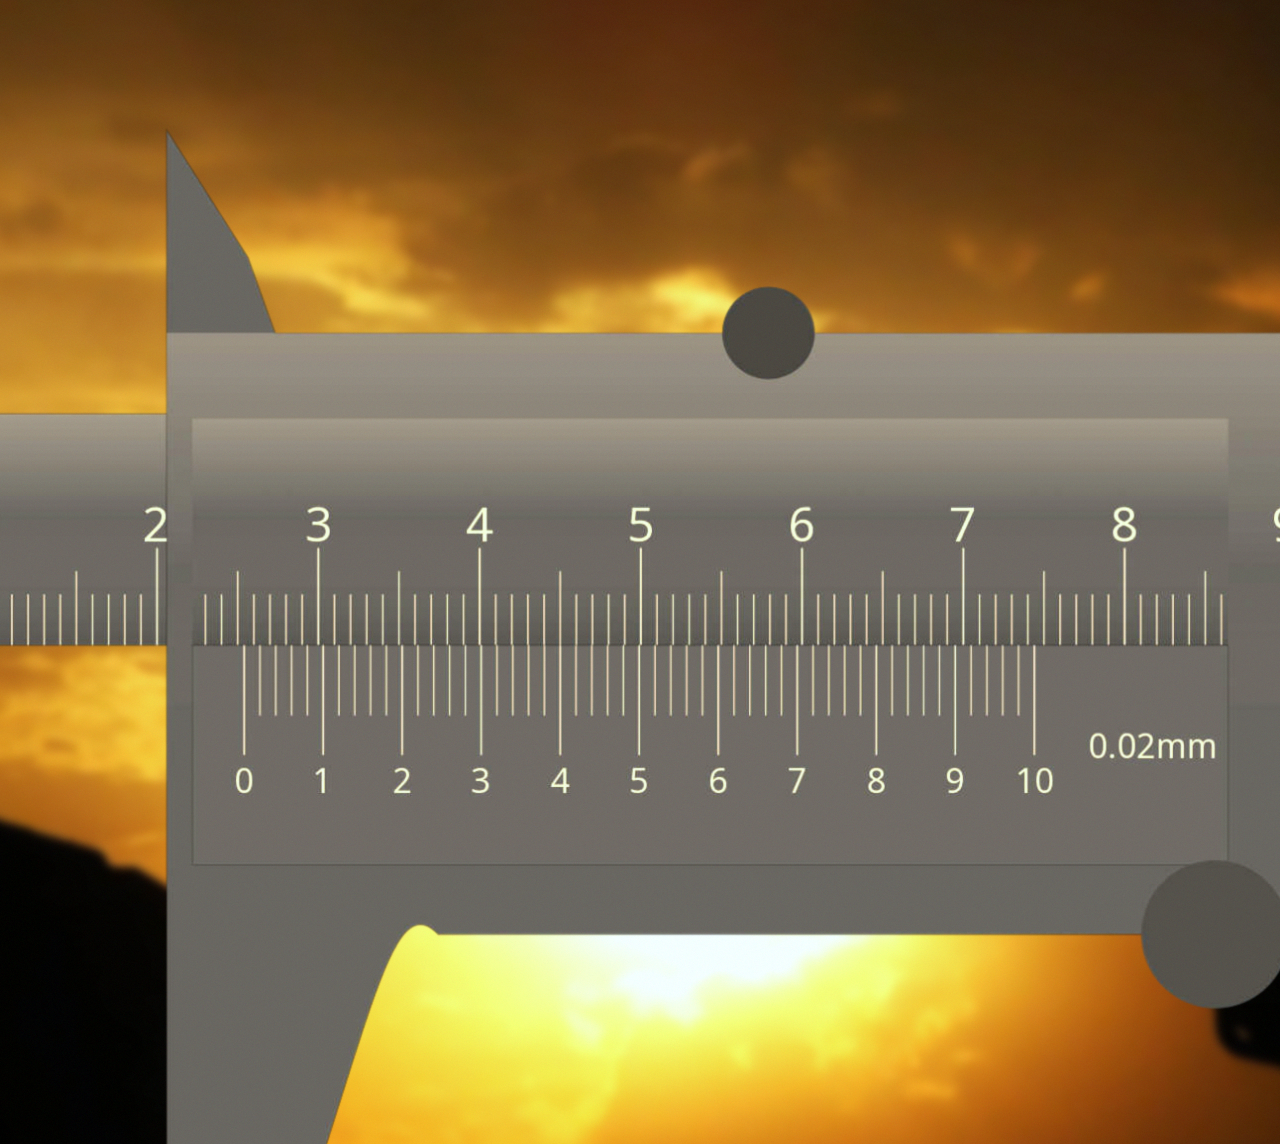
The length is 25.4 mm
